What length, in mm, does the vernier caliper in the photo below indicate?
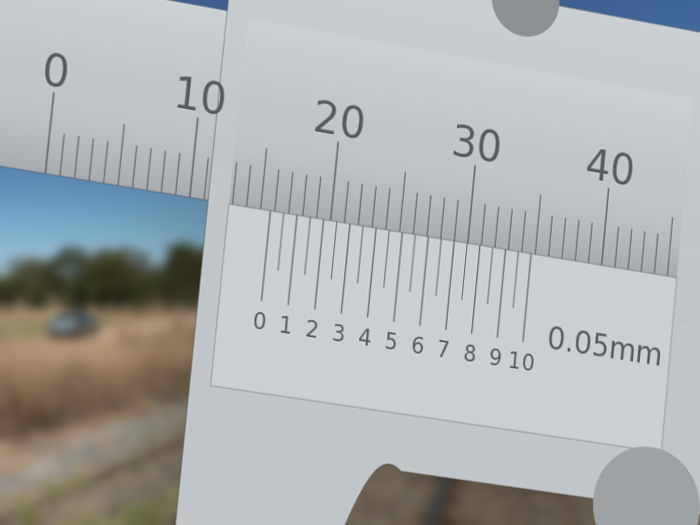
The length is 15.7 mm
